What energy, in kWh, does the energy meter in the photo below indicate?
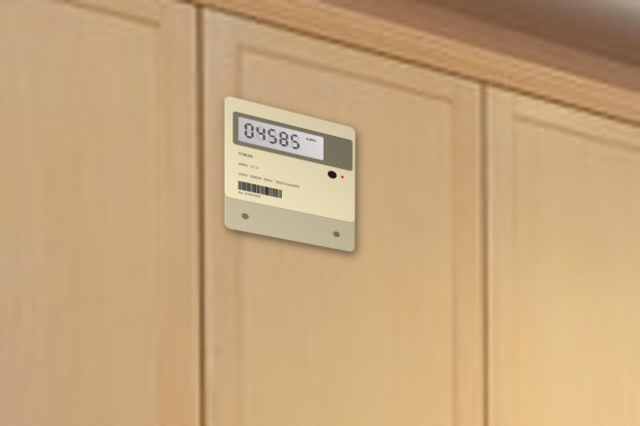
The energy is 4585 kWh
